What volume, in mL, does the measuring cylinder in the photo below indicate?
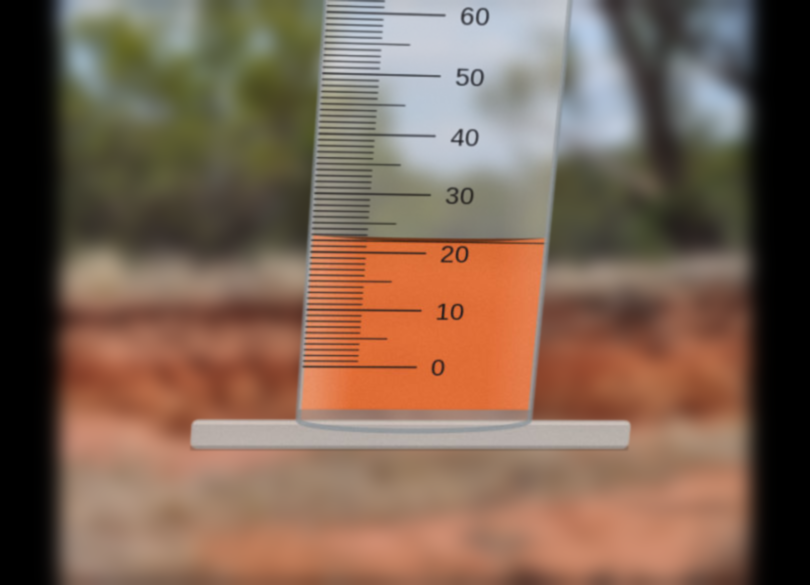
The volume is 22 mL
